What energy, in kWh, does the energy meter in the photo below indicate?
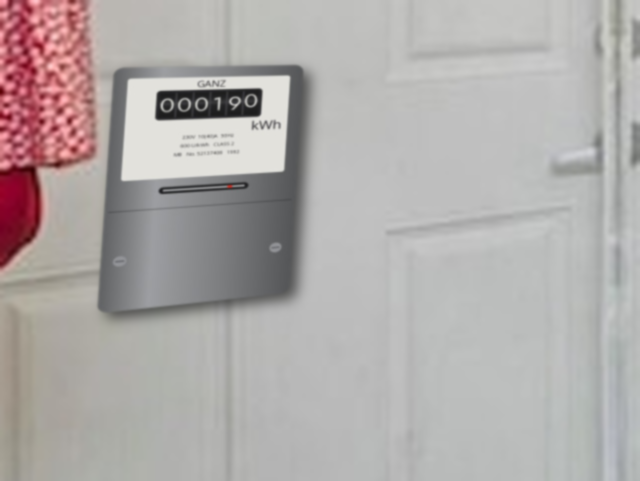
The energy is 190 kWh
